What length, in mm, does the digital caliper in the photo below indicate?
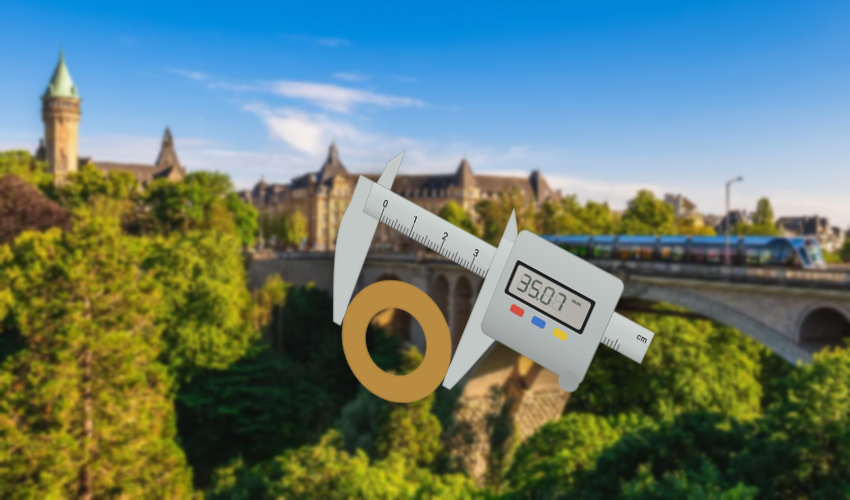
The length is 35.07 mm
